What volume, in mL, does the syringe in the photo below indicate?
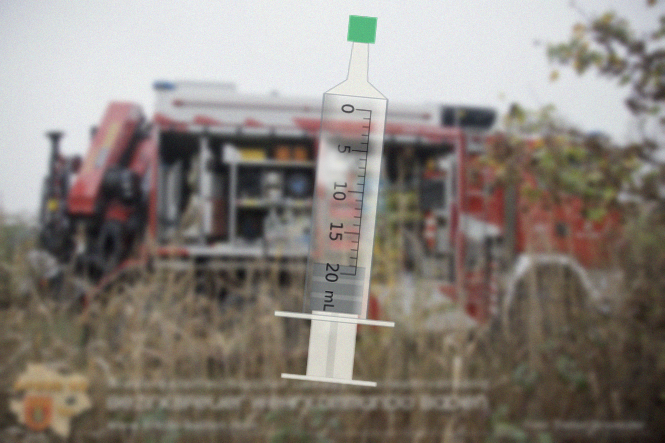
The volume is 19 mL
